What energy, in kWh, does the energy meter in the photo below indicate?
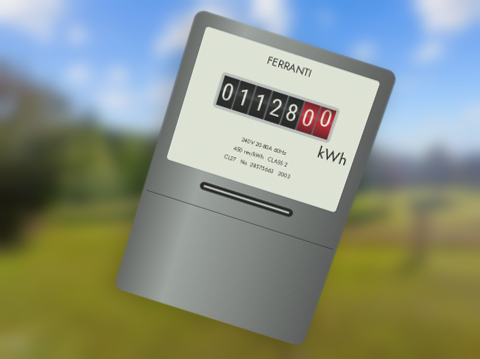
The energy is 1128.00 kWh
